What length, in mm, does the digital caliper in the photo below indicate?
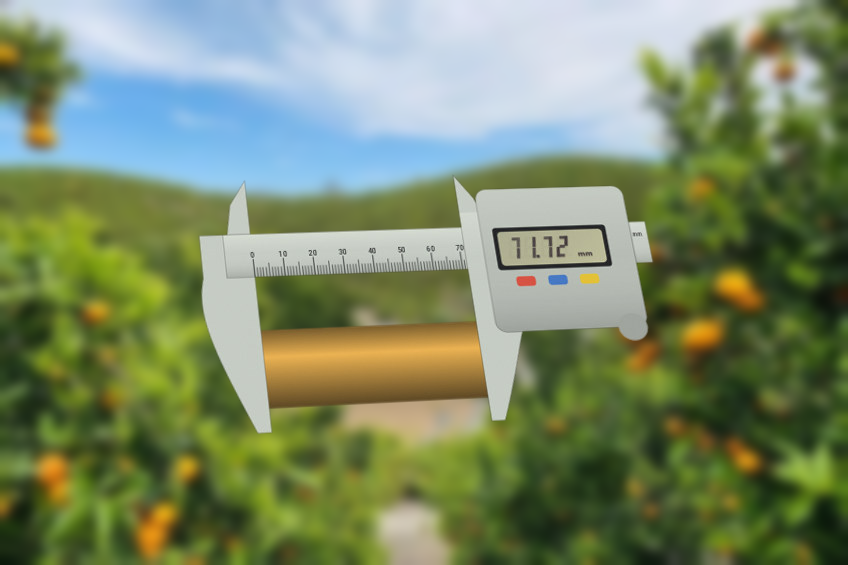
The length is 71.72 mm
